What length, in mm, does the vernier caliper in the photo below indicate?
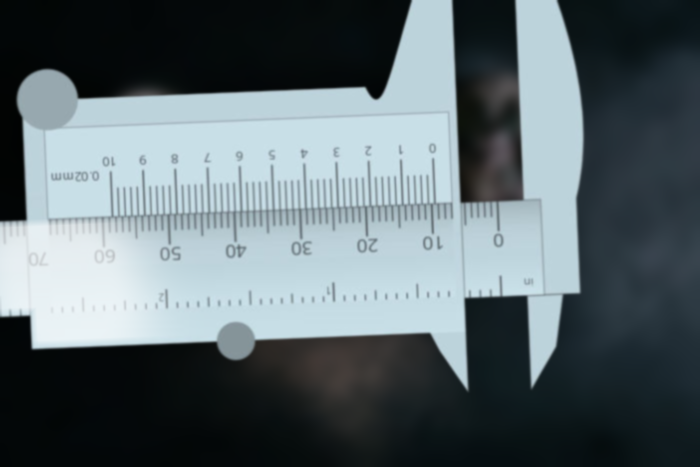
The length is 9.5 mm
